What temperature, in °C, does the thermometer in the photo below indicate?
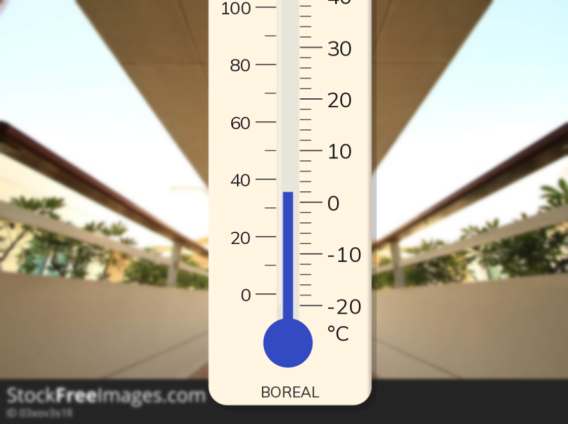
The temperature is 2 °C
